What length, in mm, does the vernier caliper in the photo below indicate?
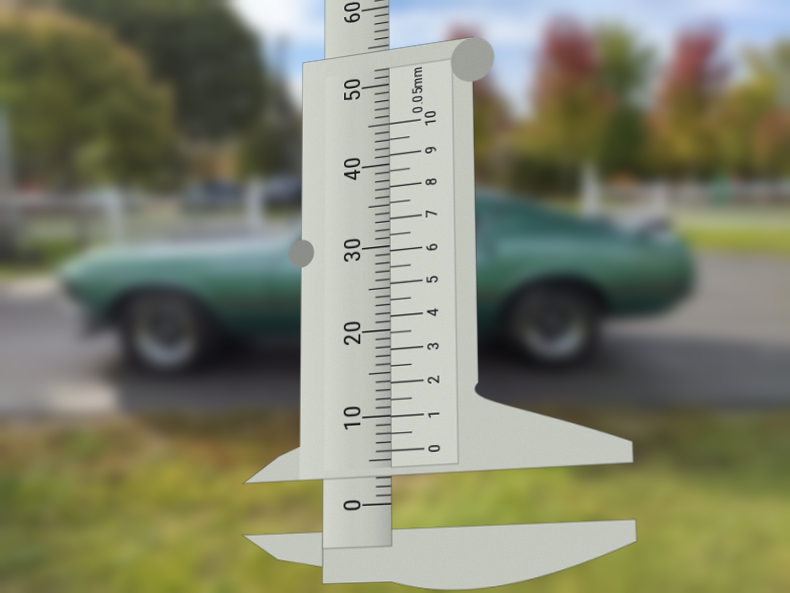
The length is 6.0 mm
